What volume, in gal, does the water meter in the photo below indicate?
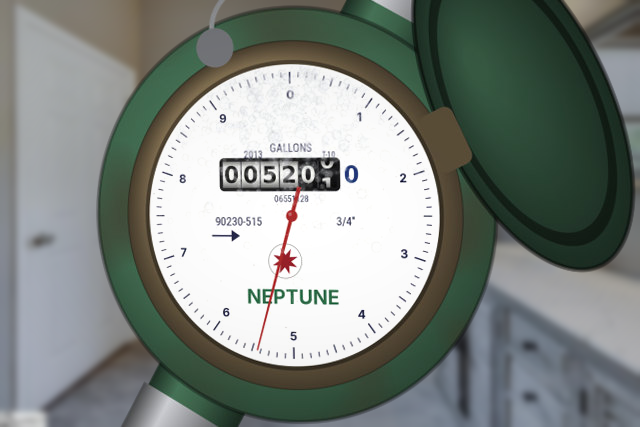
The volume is 52005.4 gal
